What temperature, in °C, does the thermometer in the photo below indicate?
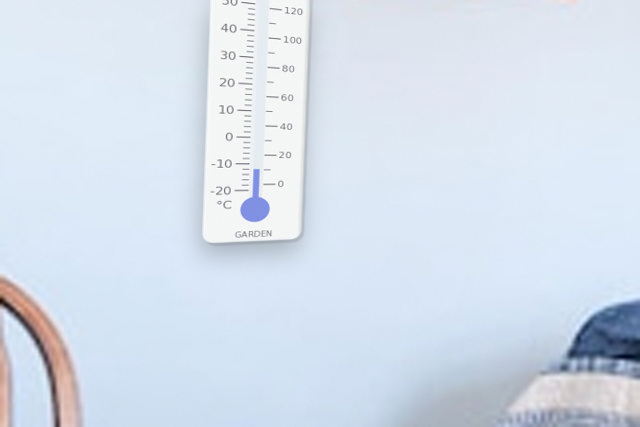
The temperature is -12 °C
